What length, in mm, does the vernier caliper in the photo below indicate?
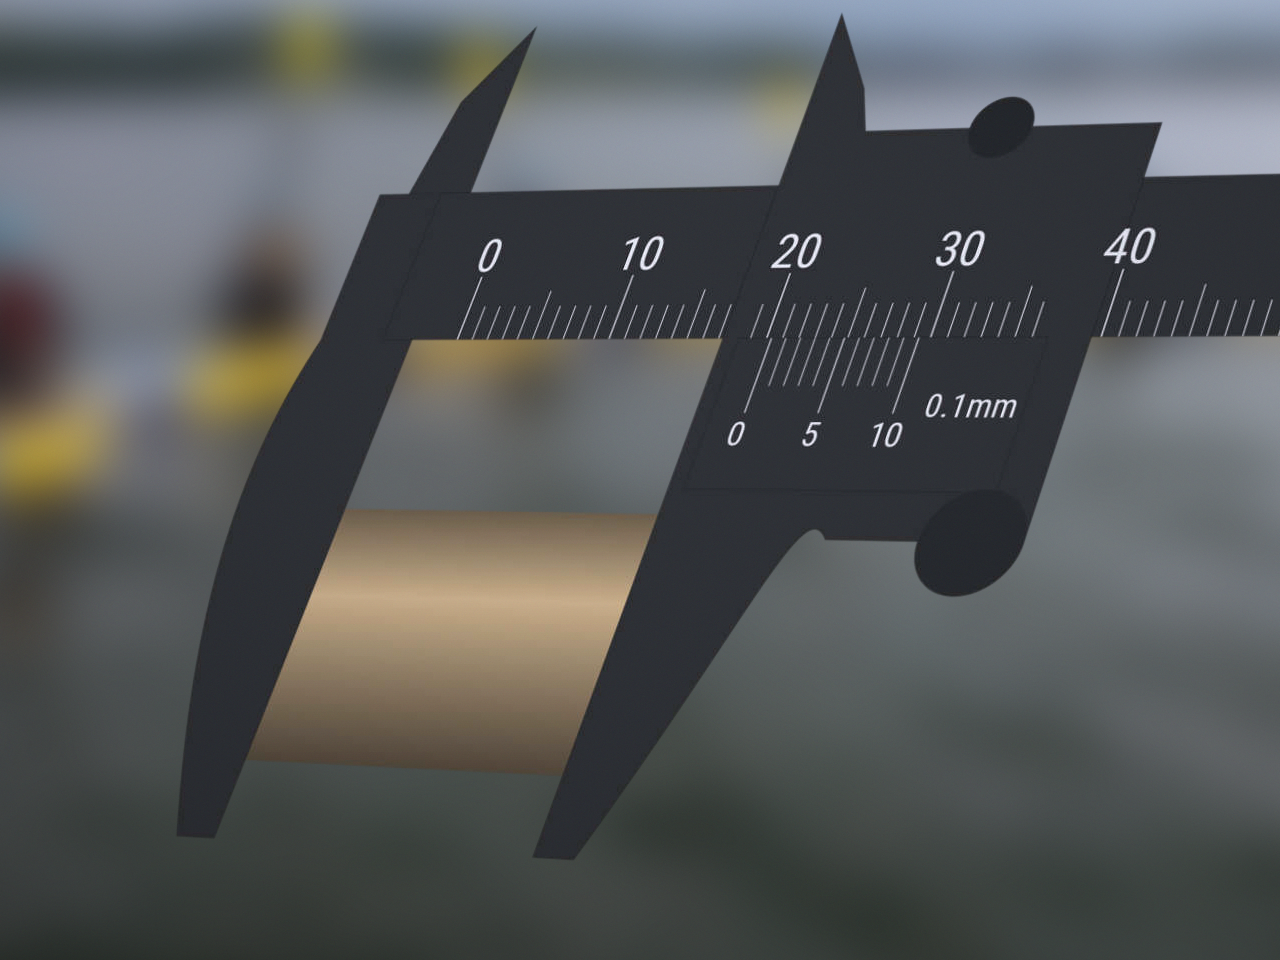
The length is 20.3 mm
